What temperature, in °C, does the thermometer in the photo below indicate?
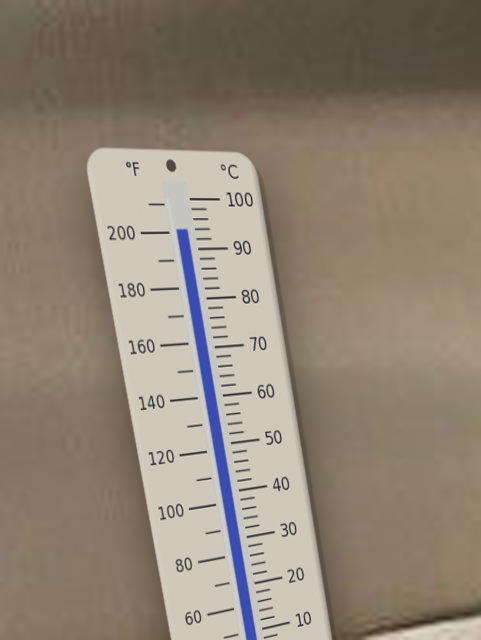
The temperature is 94 °C
